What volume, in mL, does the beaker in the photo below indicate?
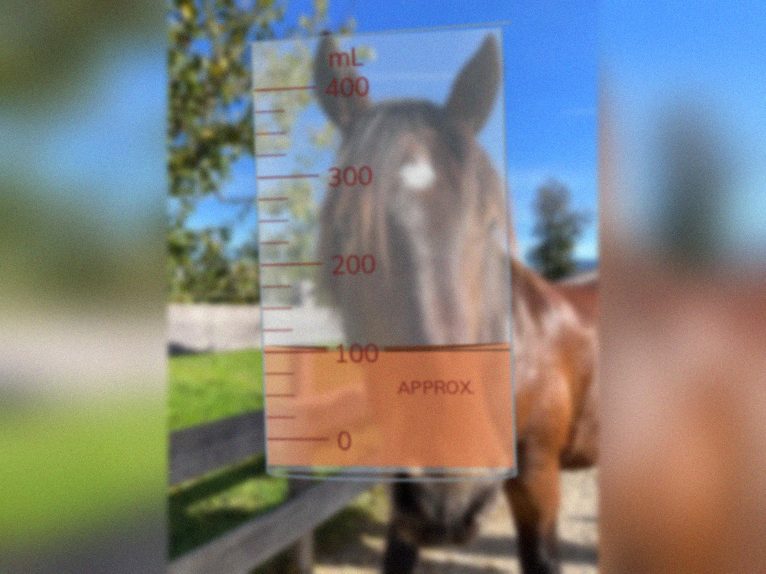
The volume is 100 mL
